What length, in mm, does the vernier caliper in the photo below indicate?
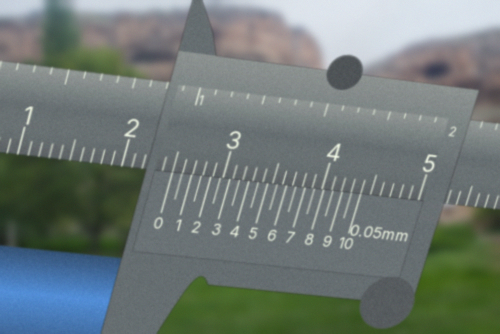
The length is 25.0 mm
